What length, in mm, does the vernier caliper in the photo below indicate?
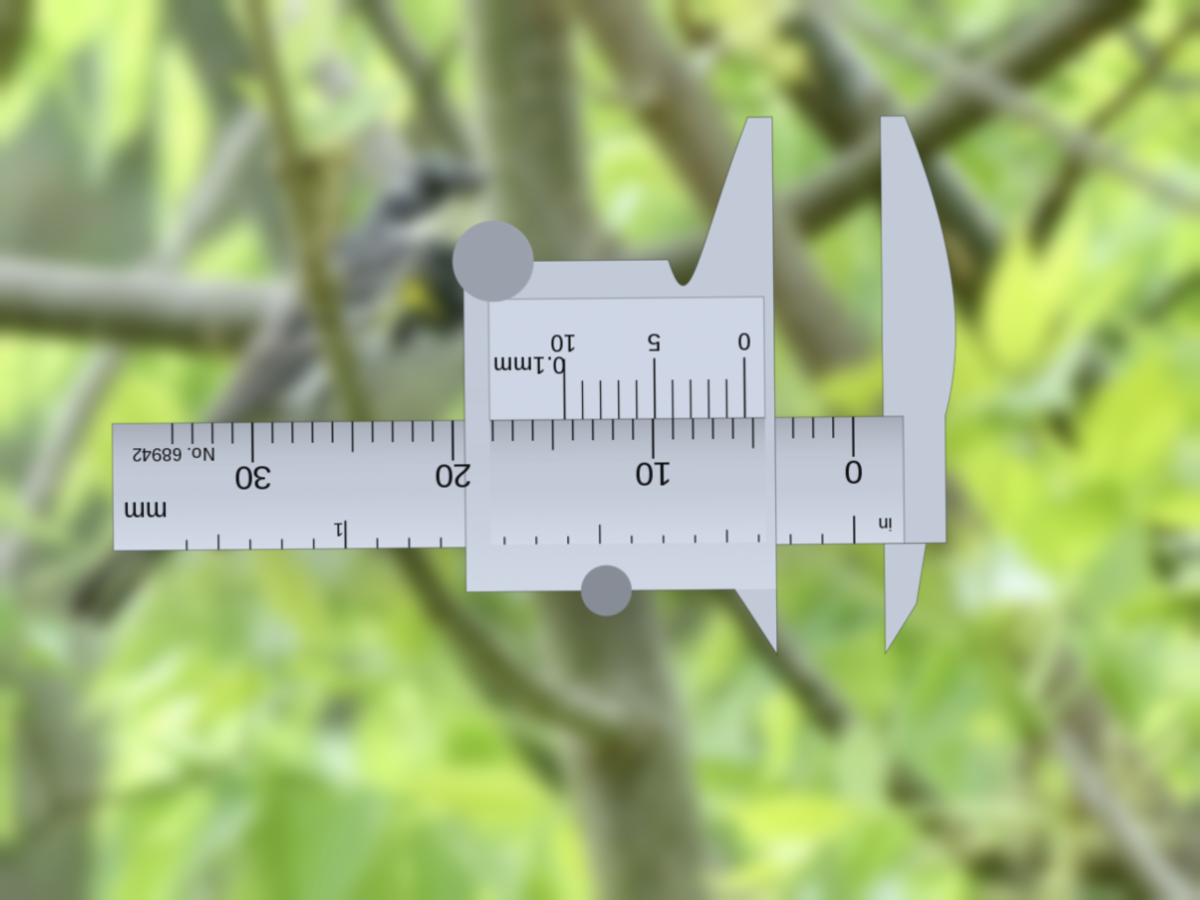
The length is 5.4 mm
